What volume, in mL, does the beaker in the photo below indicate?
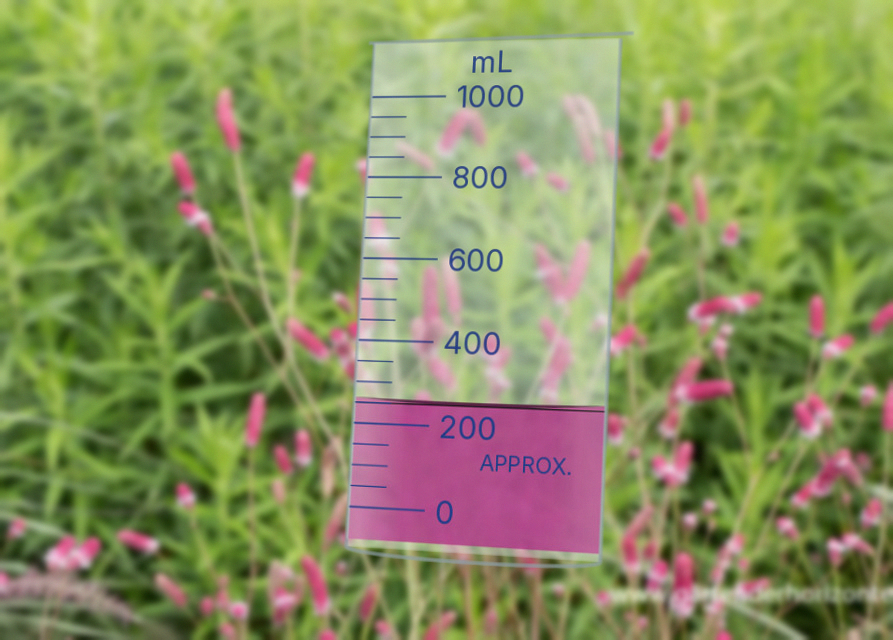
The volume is 250 mL
